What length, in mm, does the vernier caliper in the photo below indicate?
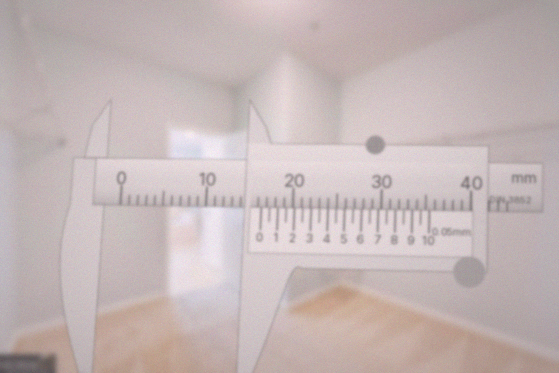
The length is 16.4 mm
